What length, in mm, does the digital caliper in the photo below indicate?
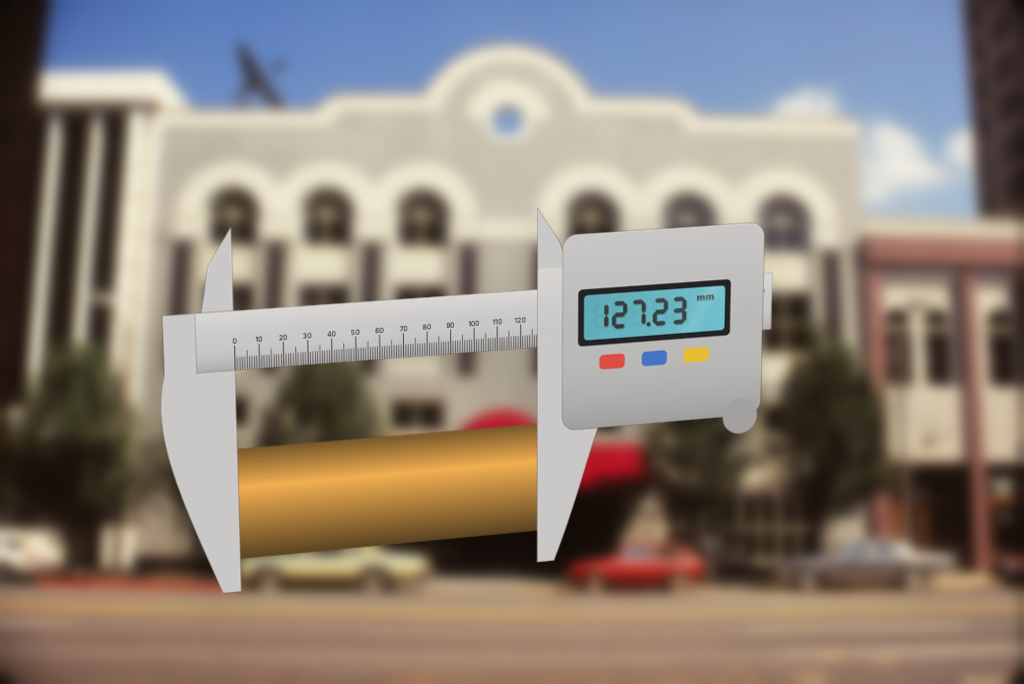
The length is 127.23 mm
